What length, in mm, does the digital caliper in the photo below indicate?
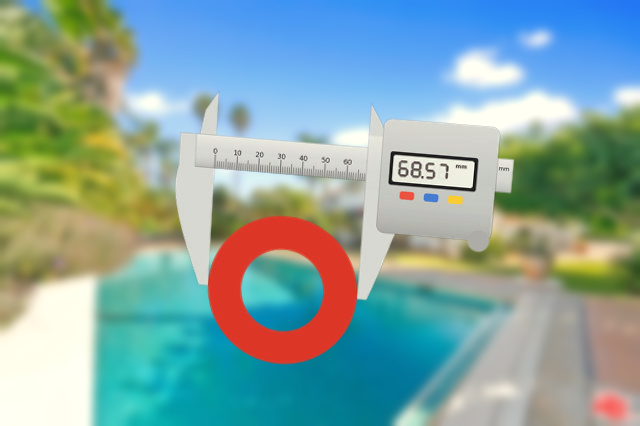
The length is 68.57 mm
